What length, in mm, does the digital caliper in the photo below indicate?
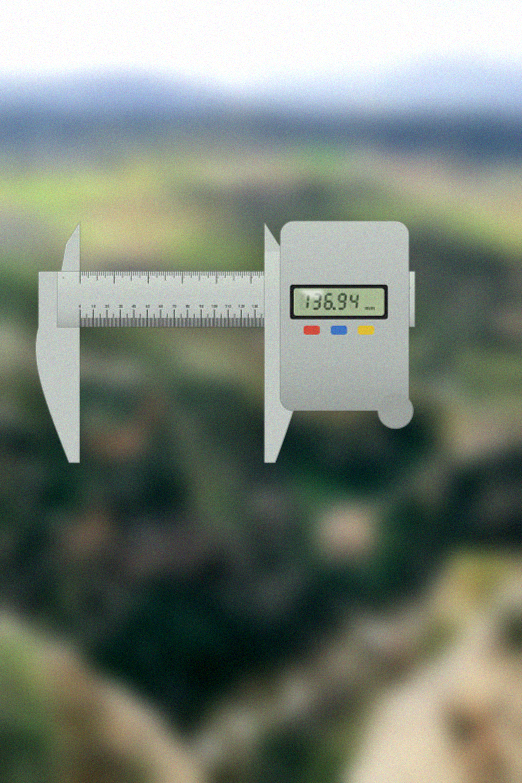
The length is 136.94 mm
